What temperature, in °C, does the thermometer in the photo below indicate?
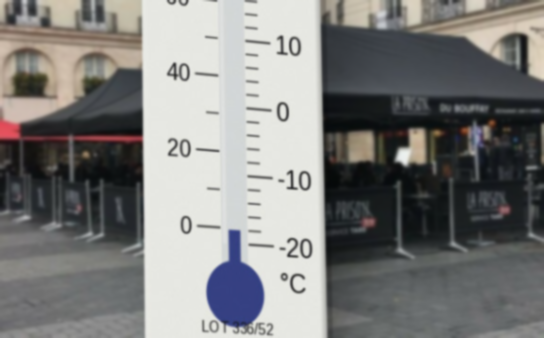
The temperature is -18 °C
